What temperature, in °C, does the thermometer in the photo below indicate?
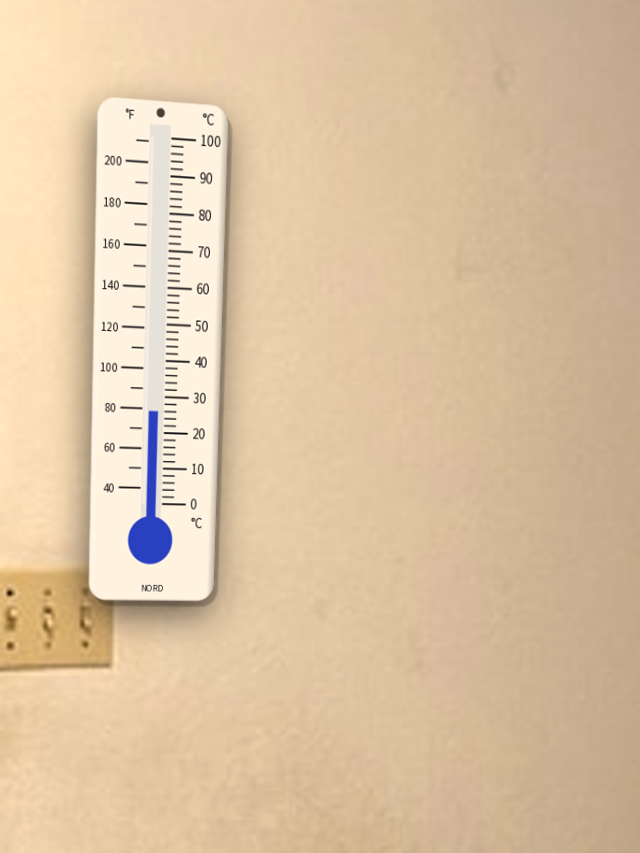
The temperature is 26 °C
